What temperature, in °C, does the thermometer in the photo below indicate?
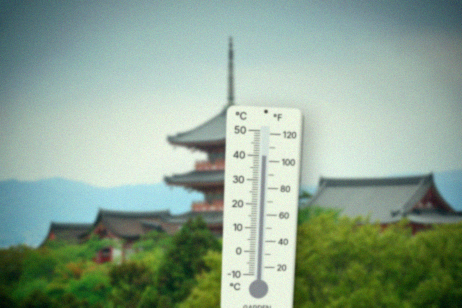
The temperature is 40 °C
